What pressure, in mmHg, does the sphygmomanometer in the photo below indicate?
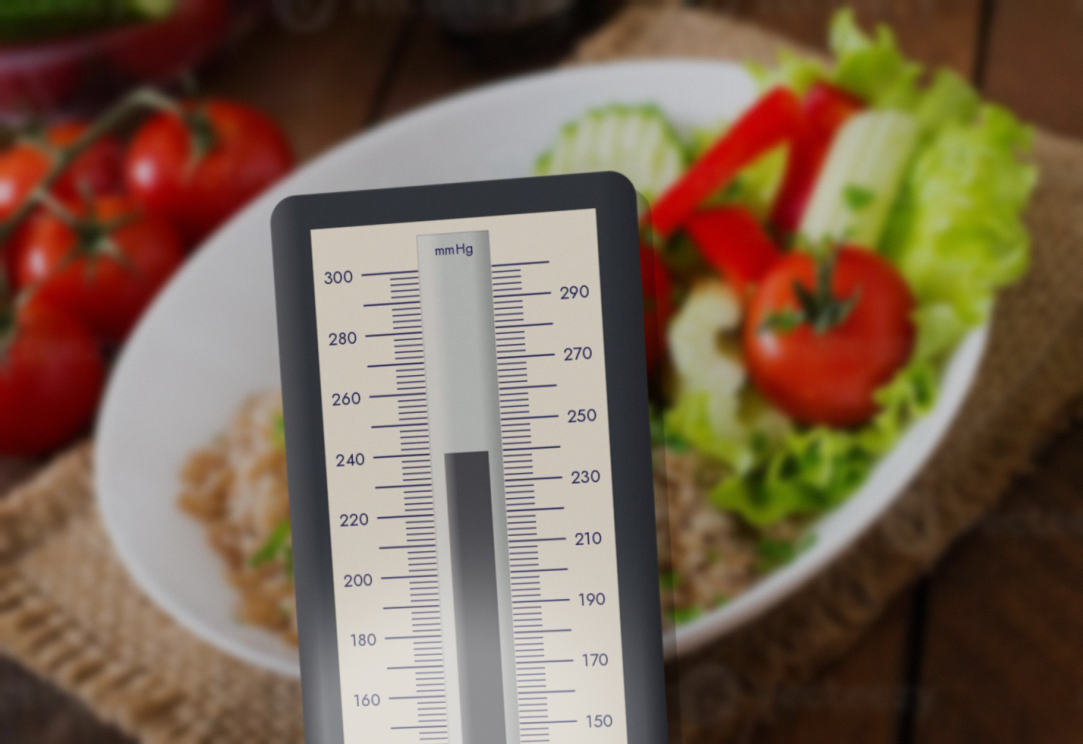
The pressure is 240 mmHg
